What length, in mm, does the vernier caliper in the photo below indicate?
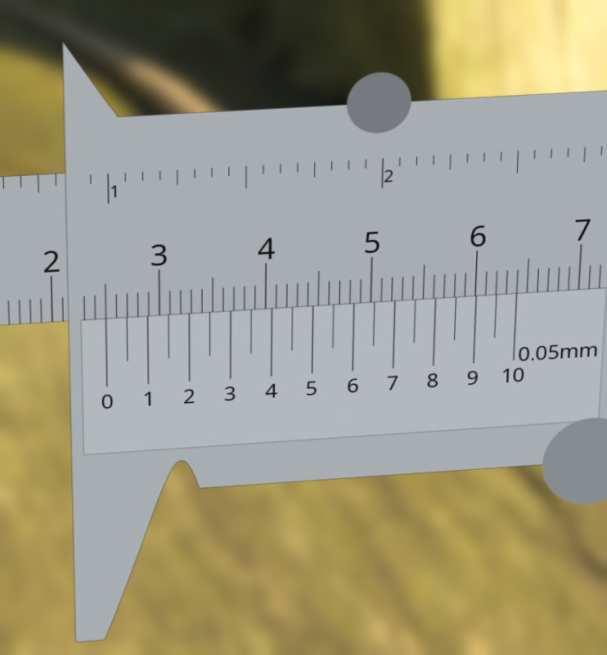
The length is 25.0 mm
